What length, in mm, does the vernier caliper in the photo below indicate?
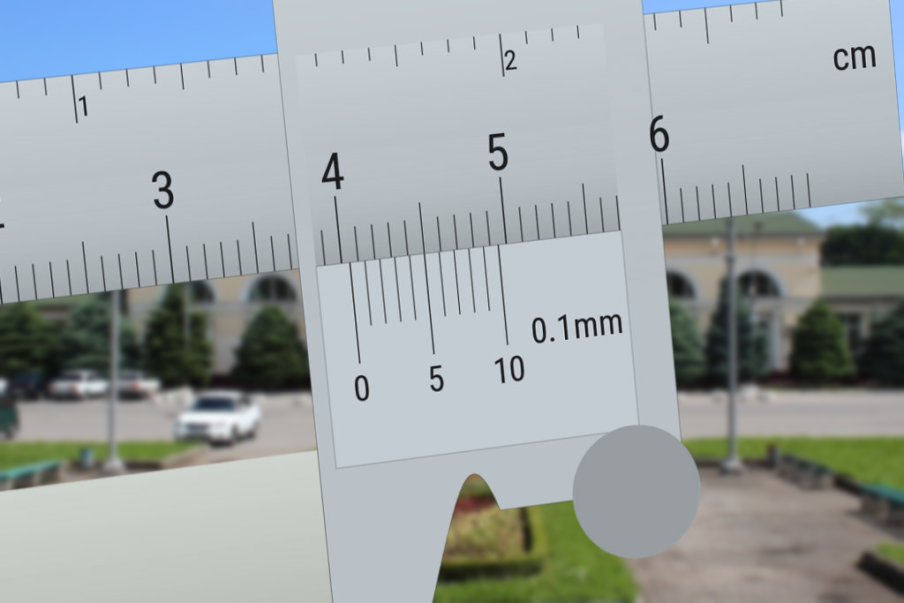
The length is 40.5 mm
